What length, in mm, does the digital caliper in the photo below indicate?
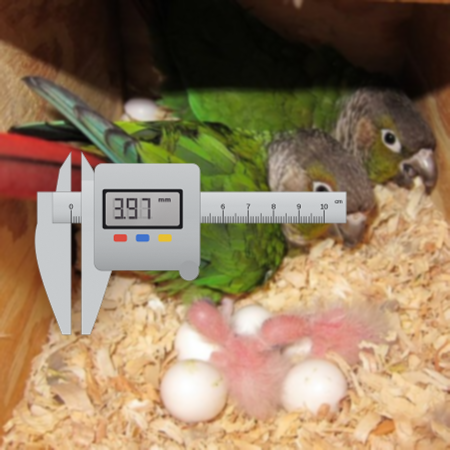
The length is 3.97 mm
